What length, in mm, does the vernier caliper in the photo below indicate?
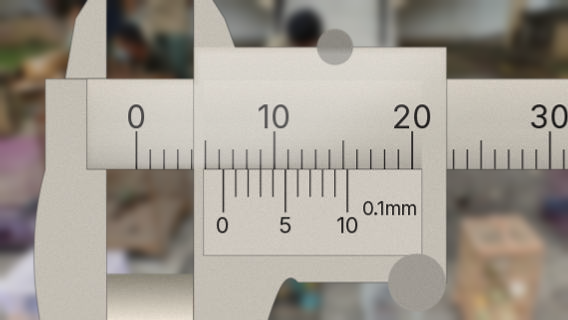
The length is 6.3 mm
